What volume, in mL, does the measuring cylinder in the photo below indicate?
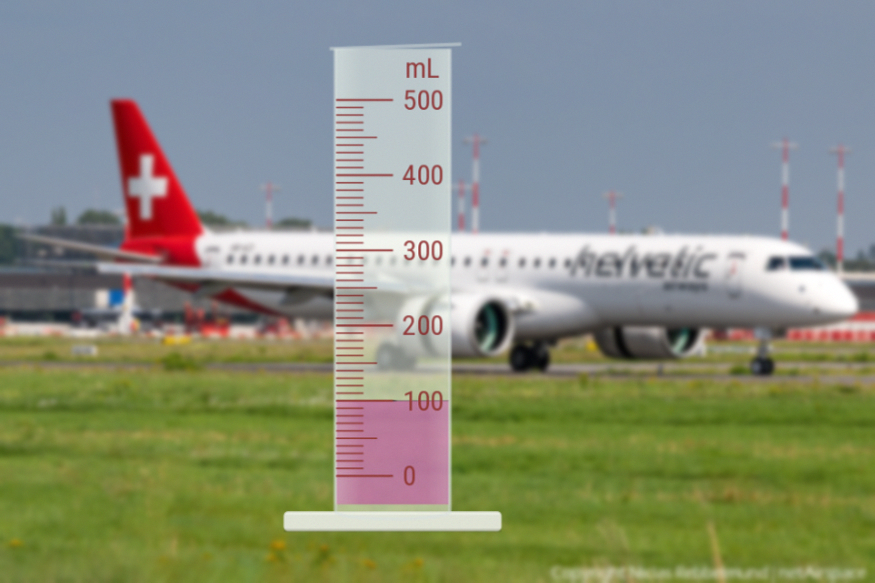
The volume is 100 mL
